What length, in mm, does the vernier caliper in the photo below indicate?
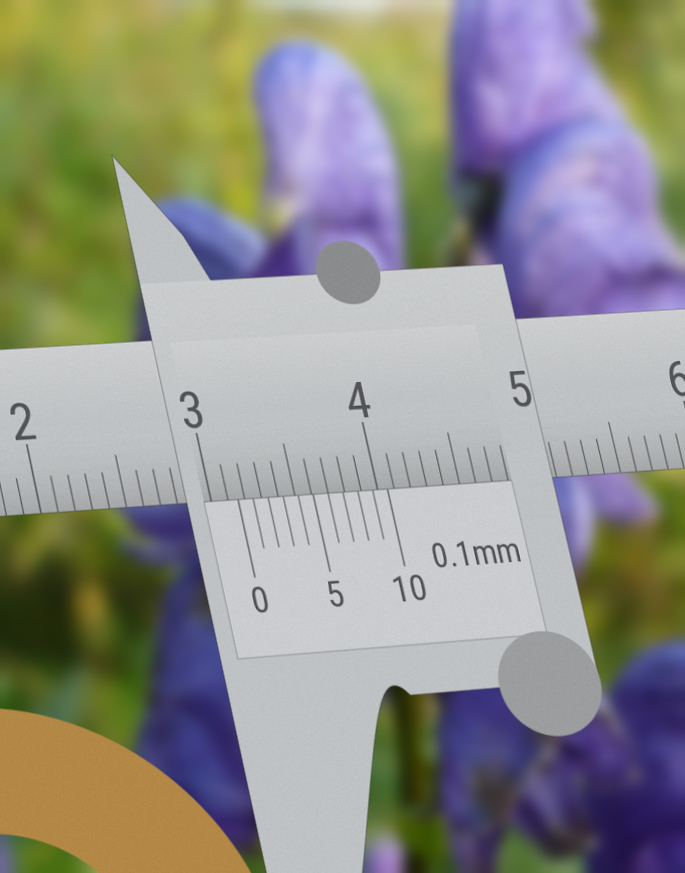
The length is 31.6 mm
